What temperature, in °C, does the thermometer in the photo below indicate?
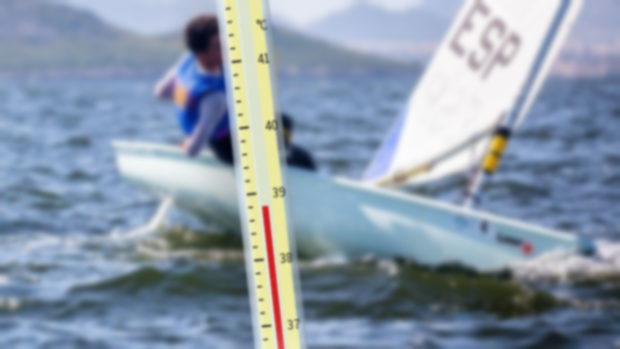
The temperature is 38.8 °C
